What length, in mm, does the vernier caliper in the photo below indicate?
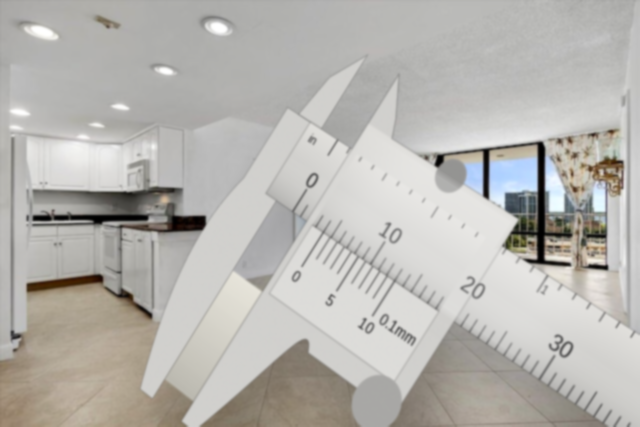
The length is 4.0 mm
